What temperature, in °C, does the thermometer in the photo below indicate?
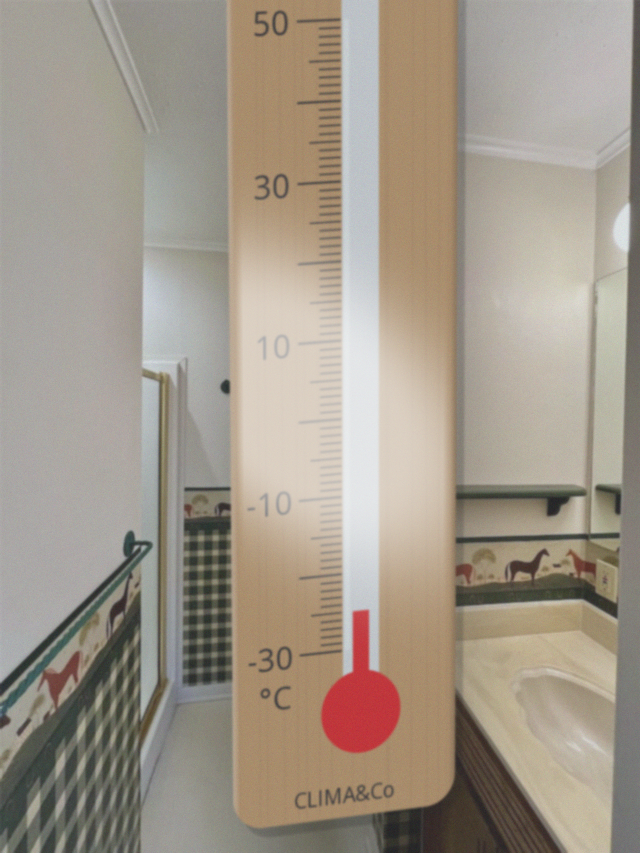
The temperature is -25 °C
